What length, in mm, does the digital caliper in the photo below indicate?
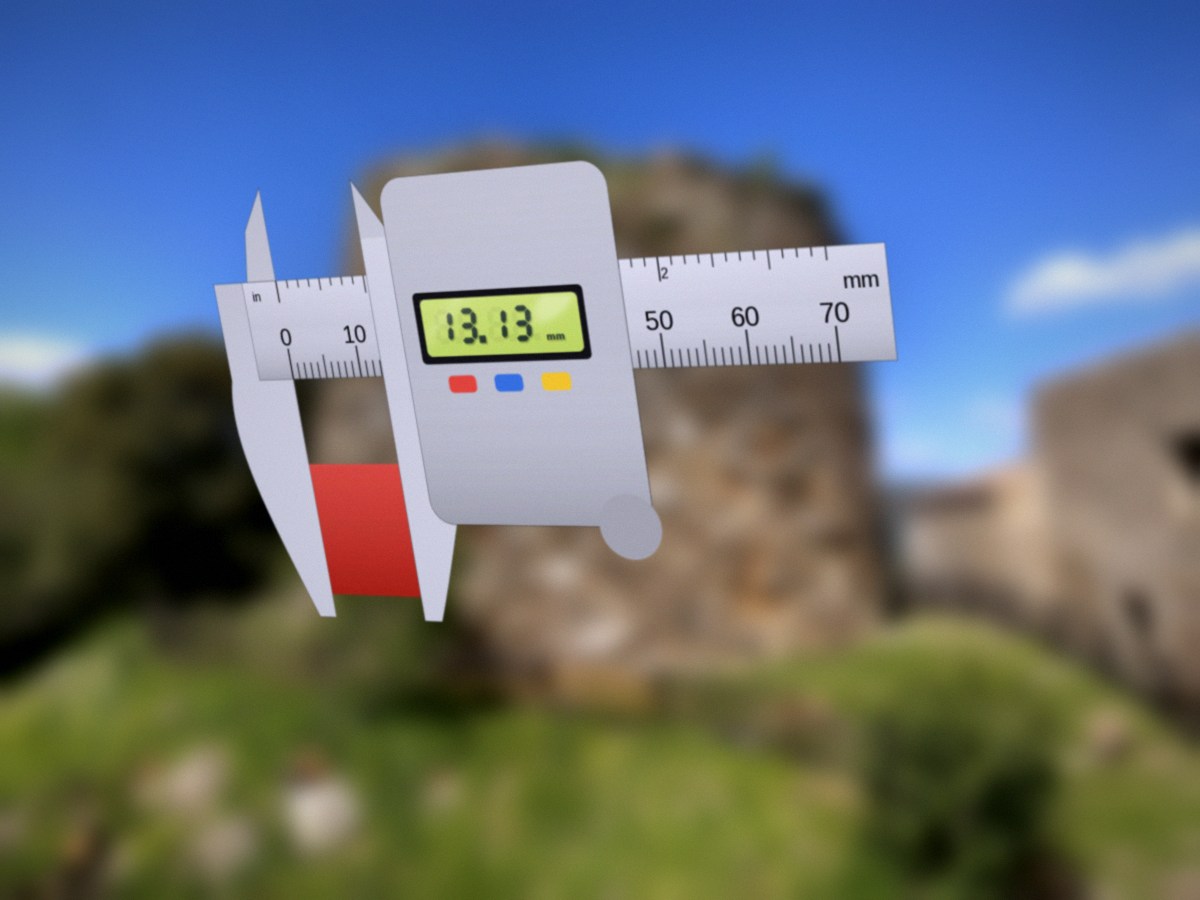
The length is 13.13 mm
